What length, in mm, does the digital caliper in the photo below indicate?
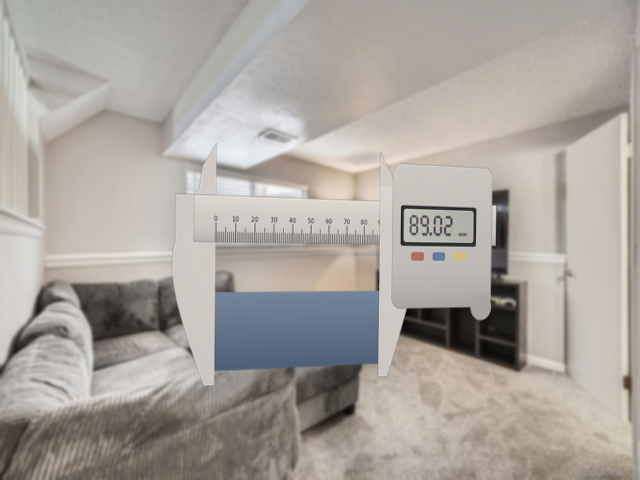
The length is 89.02 mm
